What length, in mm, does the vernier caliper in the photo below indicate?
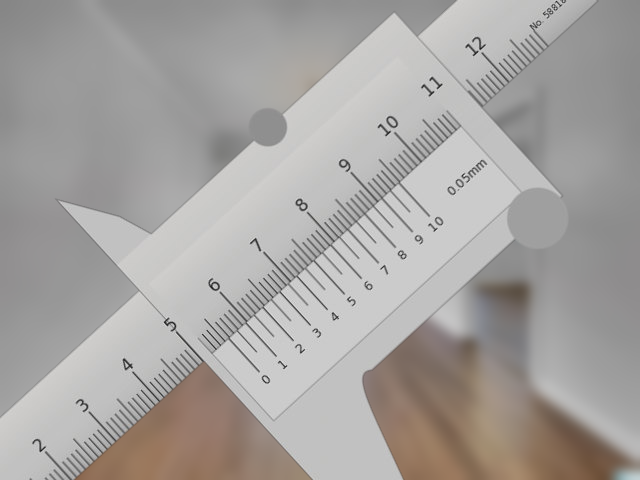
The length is 55.8 mm
